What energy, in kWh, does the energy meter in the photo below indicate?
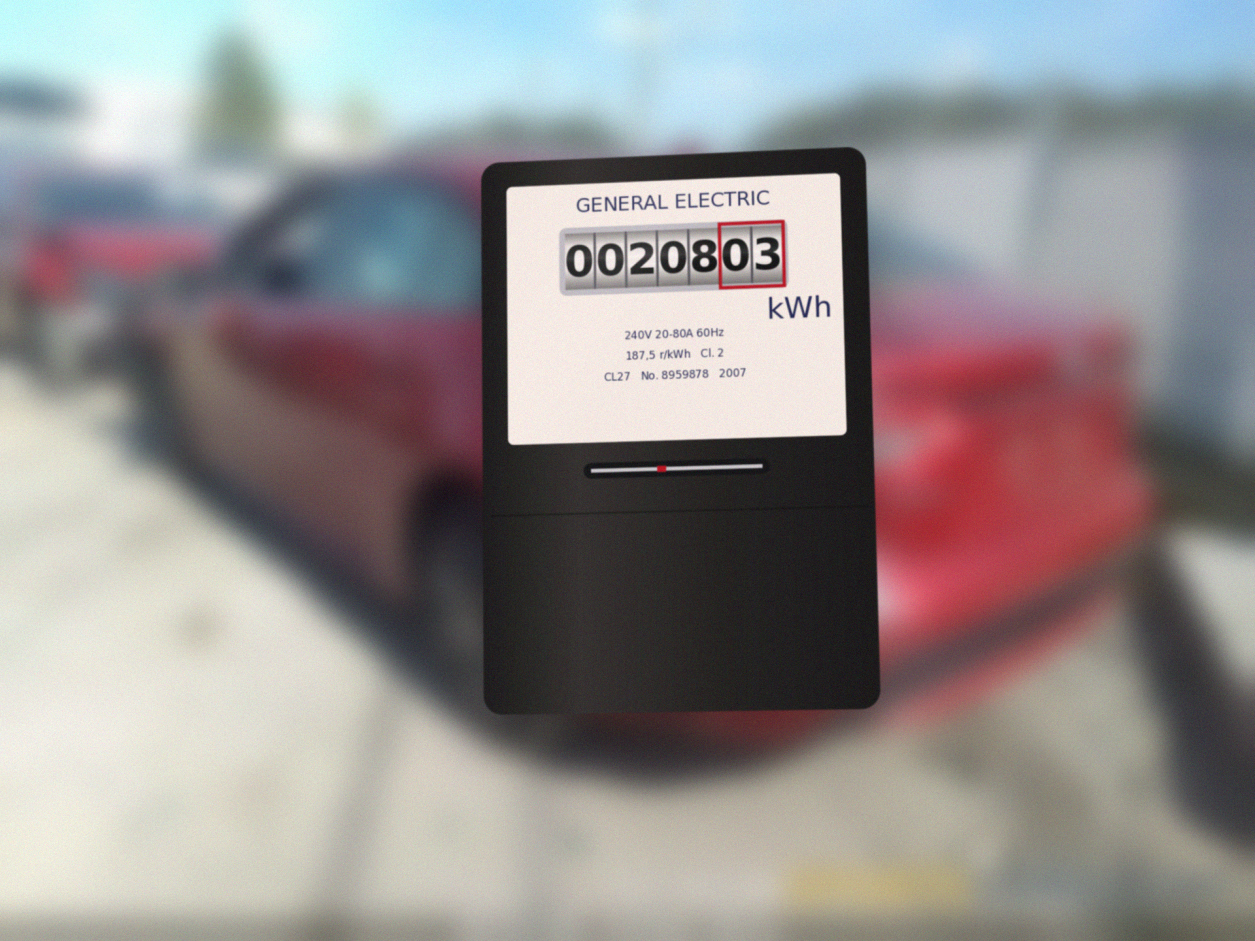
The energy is 208.03 kWh
